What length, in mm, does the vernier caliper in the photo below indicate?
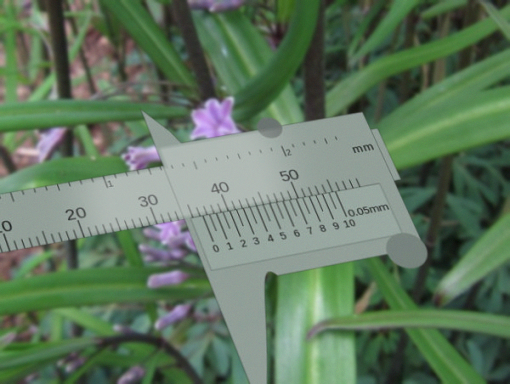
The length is 36.4 mm
